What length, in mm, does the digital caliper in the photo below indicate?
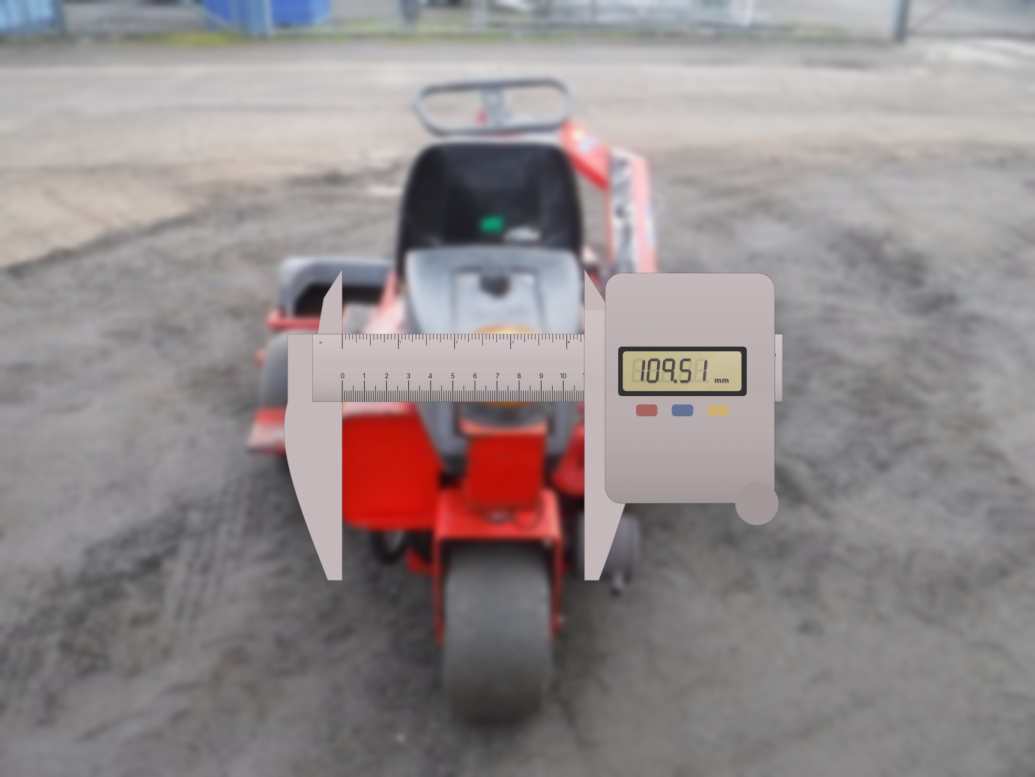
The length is 109.51 mm
